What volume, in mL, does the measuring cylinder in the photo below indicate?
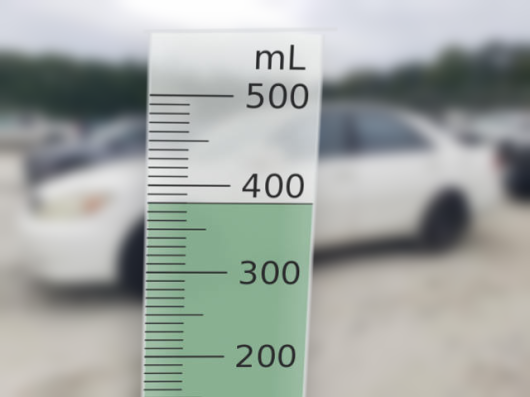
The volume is 380 mL
